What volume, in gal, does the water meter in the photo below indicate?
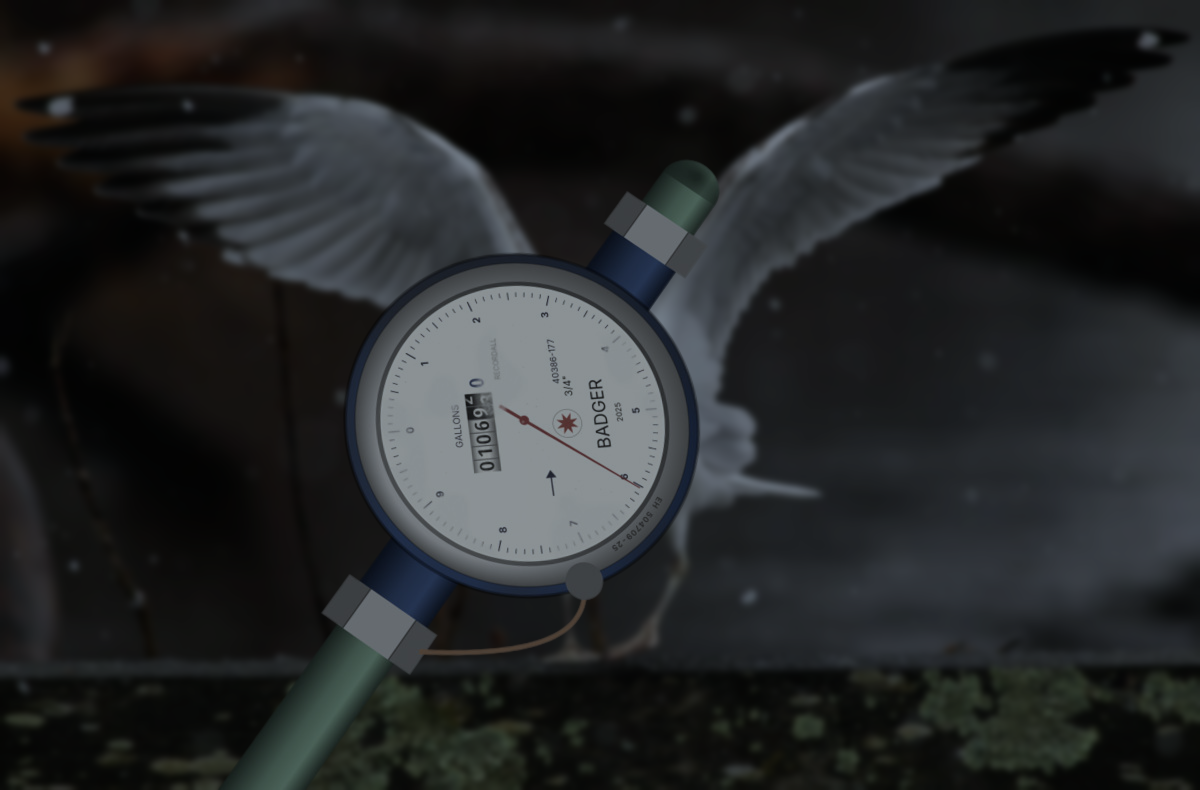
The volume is 106926.0 gal
